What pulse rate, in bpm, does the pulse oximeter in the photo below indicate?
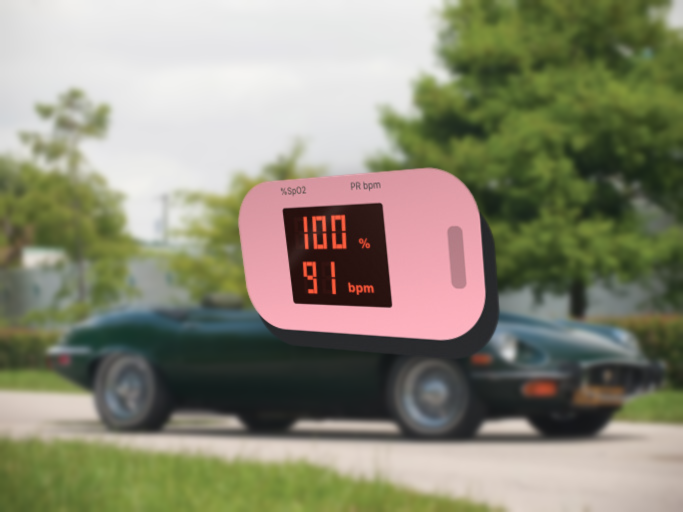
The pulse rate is 91 bpm
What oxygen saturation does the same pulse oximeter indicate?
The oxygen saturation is 100 %
